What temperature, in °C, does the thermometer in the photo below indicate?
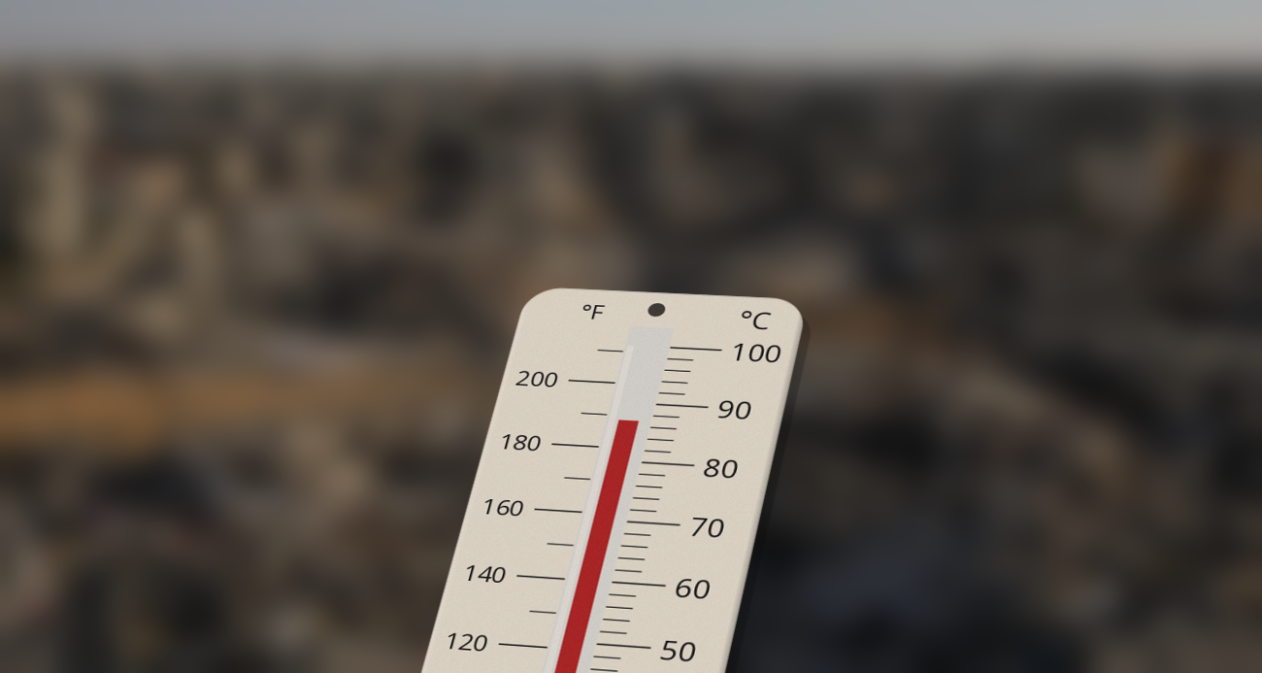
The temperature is 87 °C
